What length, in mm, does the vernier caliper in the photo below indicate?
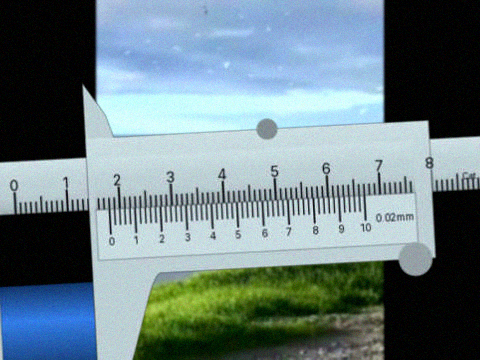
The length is 18.0 mm
